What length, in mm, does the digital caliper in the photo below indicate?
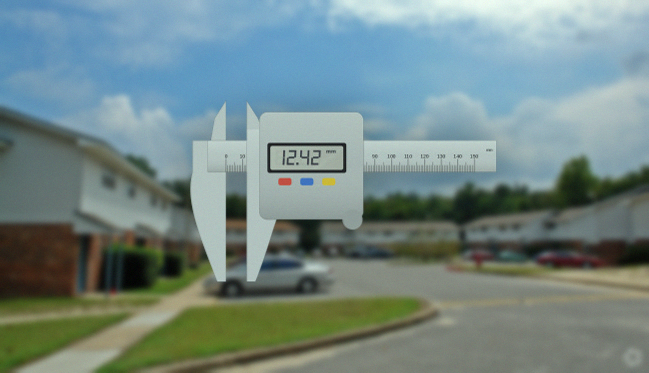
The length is 12.42 mm
